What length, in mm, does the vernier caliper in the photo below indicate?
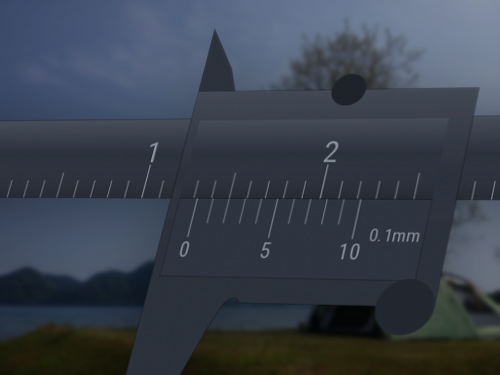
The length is 13.2 mm
